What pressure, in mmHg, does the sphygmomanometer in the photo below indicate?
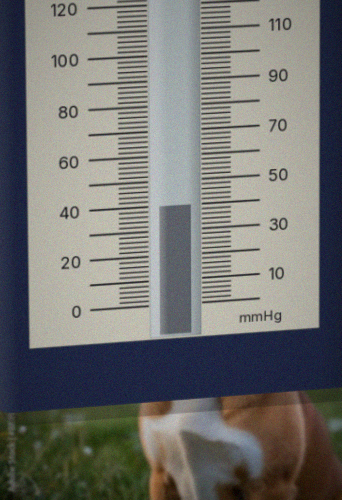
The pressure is 40 mmHg
